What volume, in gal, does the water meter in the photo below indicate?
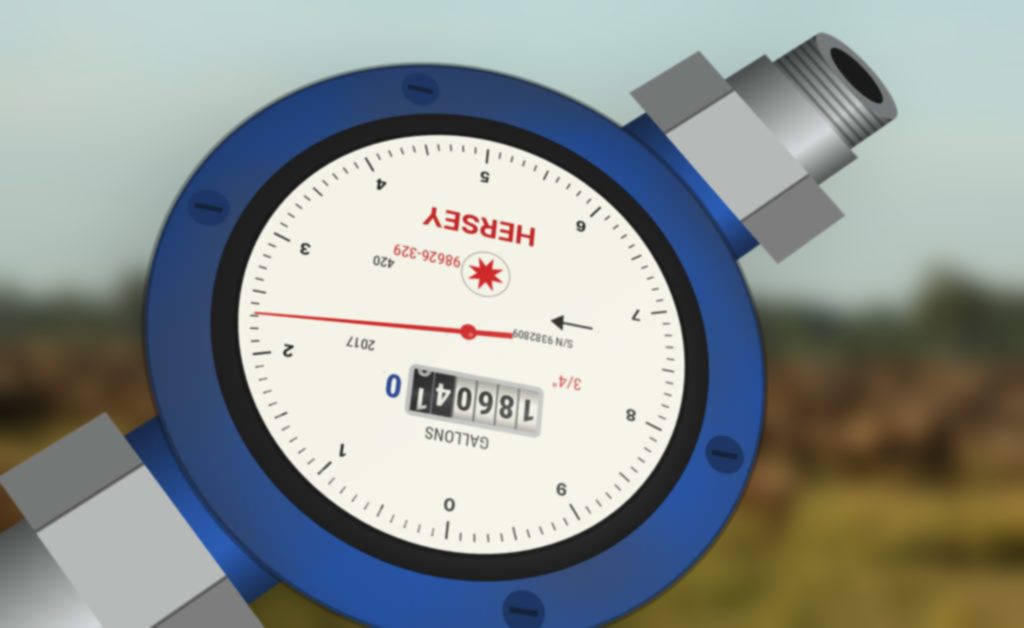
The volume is 1860412.3 gal
